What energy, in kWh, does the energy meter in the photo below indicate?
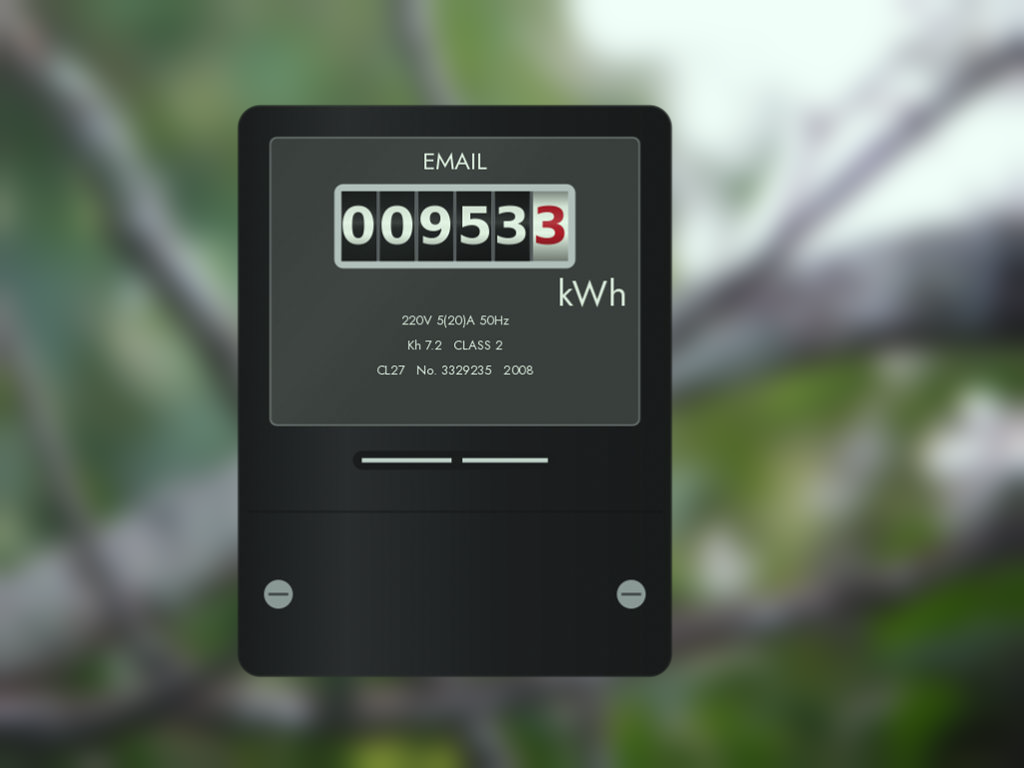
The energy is 953.3 kWh
